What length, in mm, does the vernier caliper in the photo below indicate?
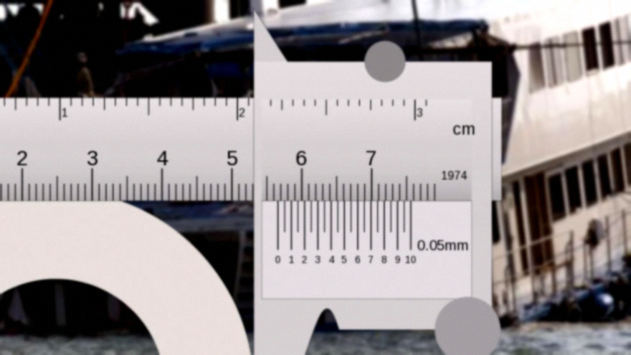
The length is 56.6 mm
